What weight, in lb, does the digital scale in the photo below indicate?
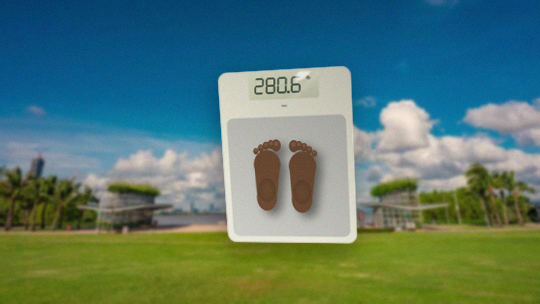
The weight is 280.6 lb
